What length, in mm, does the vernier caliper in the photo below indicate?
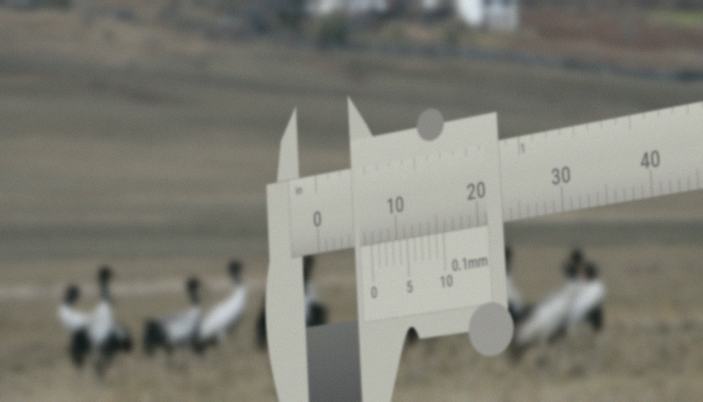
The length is 6.8 mm
